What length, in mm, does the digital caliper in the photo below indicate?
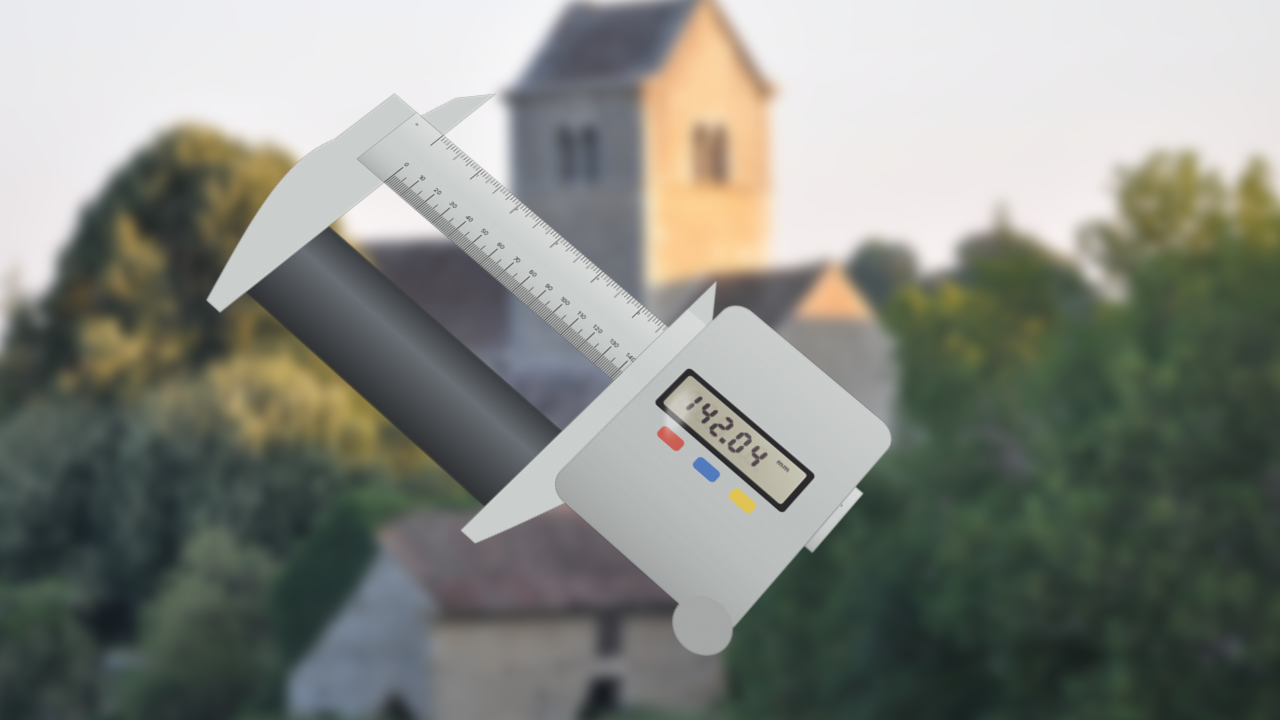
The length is 142.04 mm
